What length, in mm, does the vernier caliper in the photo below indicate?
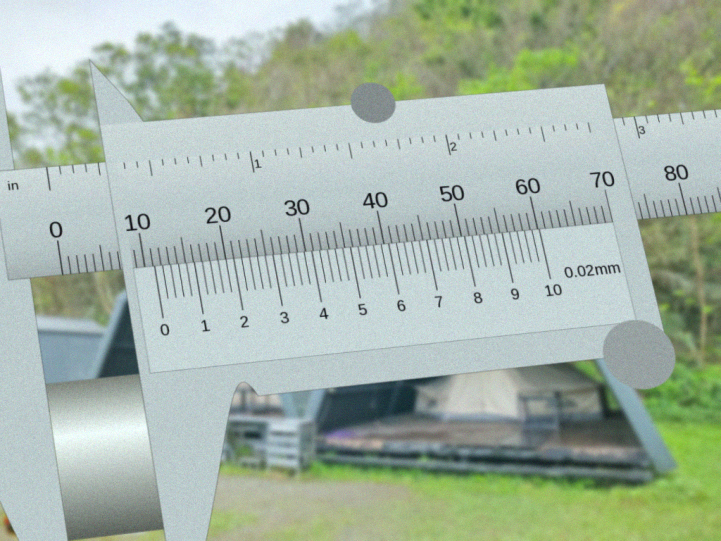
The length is 11.2 mm
